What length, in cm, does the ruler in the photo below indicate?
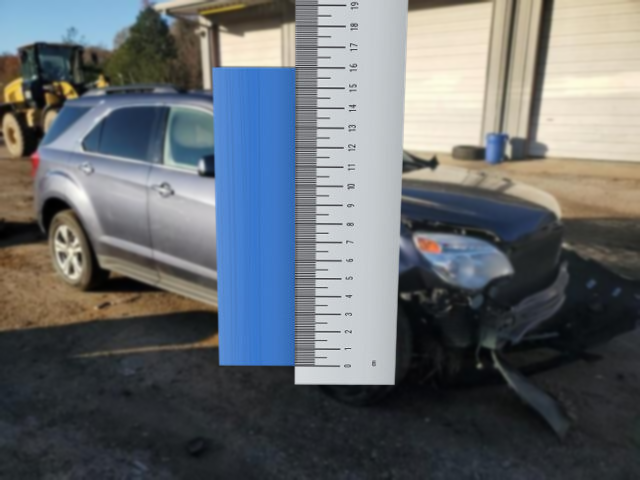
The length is 16 cm
